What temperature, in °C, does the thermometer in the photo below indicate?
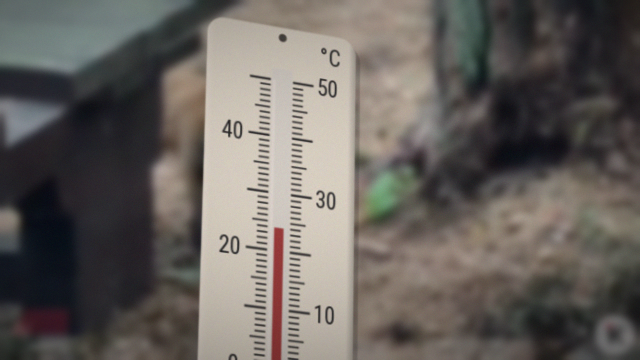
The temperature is 24 °C
